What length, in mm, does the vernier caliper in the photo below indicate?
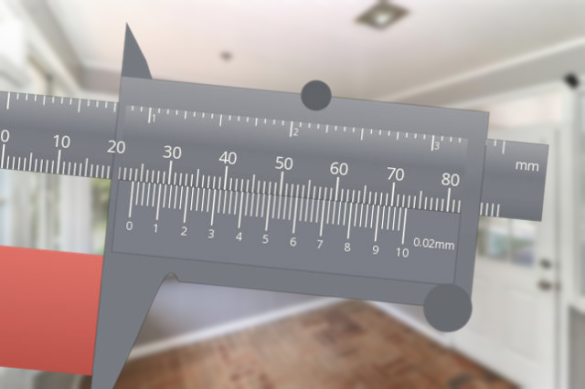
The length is 23.6 mm
